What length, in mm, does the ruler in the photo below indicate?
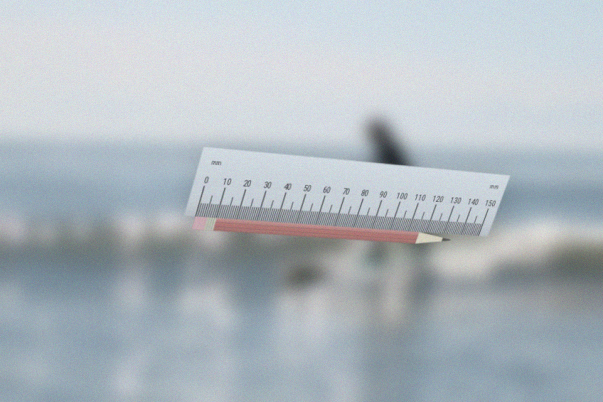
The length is 135 mm
